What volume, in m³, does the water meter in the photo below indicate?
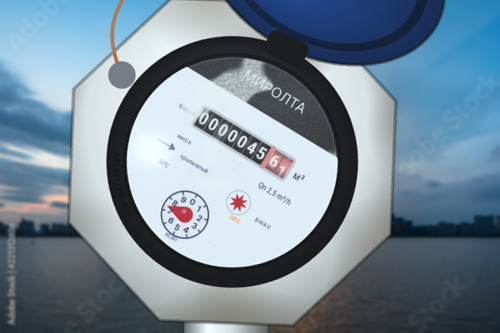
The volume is 45.607 m³
